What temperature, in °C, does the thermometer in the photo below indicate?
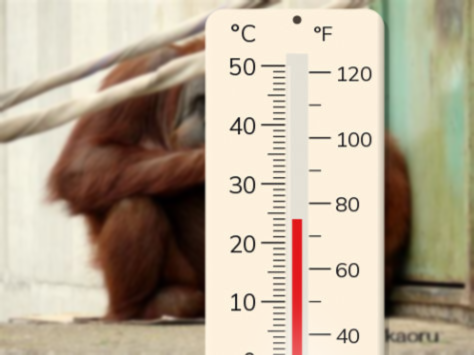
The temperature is 24 °C
